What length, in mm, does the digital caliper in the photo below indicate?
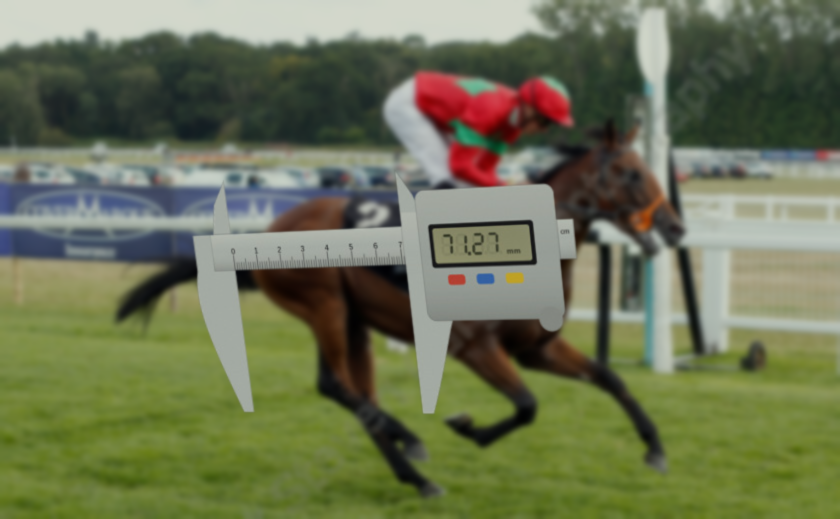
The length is 71.27 mm
